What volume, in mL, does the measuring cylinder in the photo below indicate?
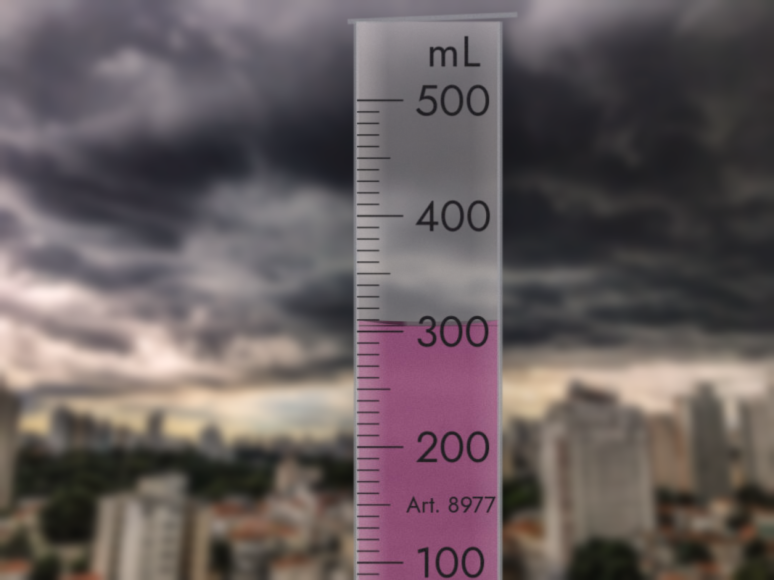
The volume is 305 mL
